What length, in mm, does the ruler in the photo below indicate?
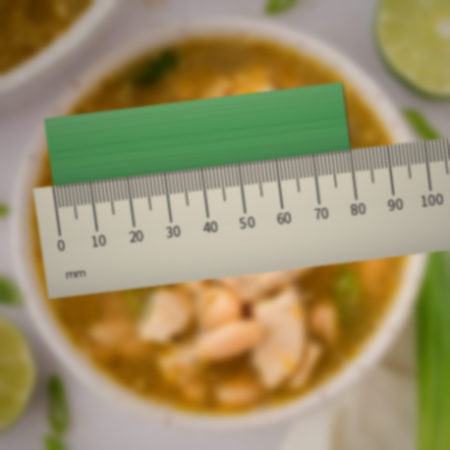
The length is 80 mm
